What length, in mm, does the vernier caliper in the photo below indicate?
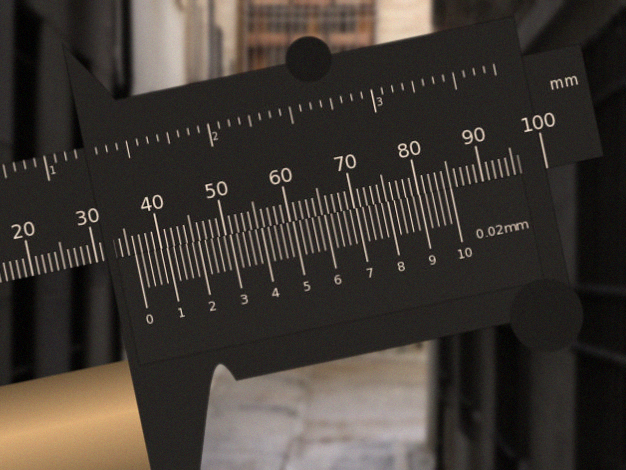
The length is 36.0 mm
